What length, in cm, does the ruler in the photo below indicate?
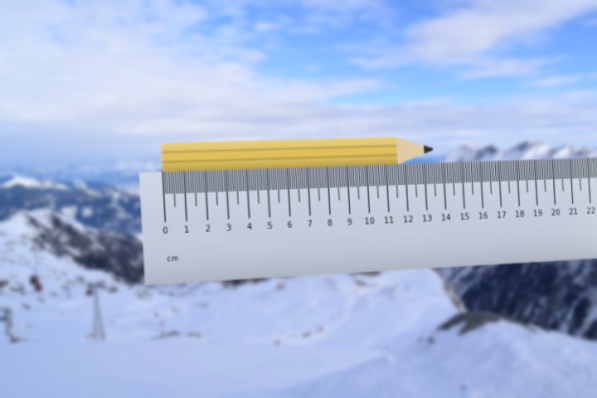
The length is 13.5 cm
